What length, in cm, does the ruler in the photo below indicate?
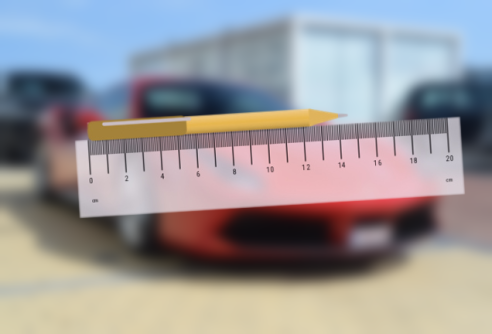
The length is 14.5 cm
